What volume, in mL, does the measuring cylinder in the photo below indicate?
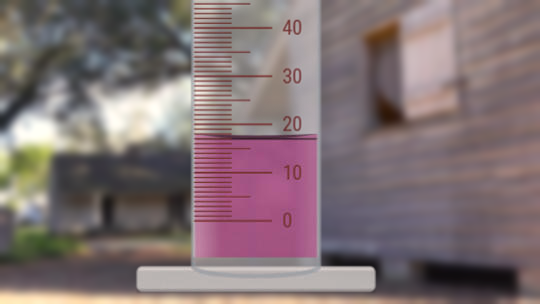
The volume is 17 mL
